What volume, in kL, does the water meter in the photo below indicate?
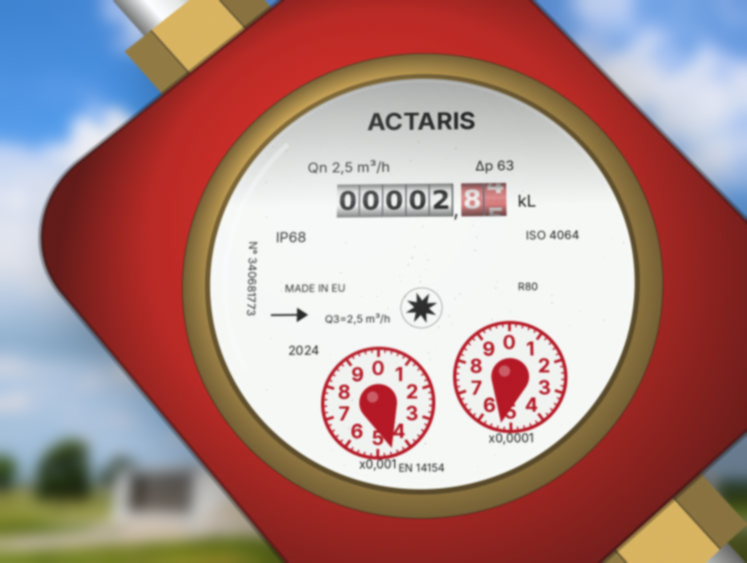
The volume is 2.8445 kL
